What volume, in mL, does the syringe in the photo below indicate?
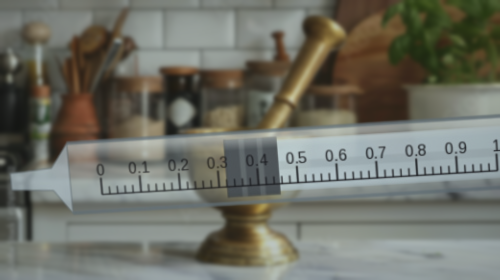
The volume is 0.32 mL
